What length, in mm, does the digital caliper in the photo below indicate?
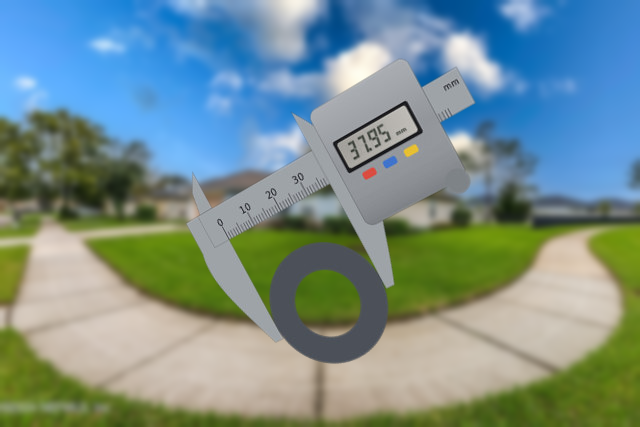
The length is 37.95 mm
